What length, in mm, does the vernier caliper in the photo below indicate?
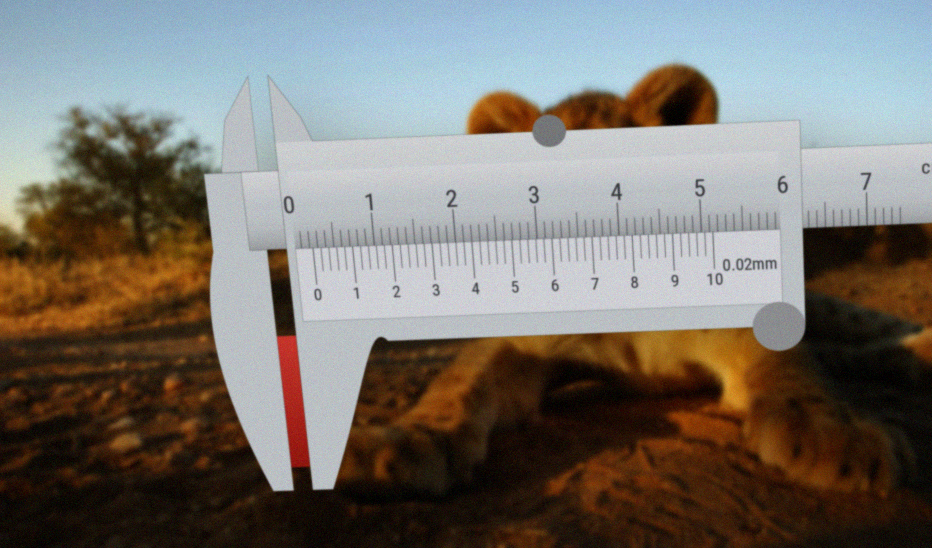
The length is 2.4 mm
